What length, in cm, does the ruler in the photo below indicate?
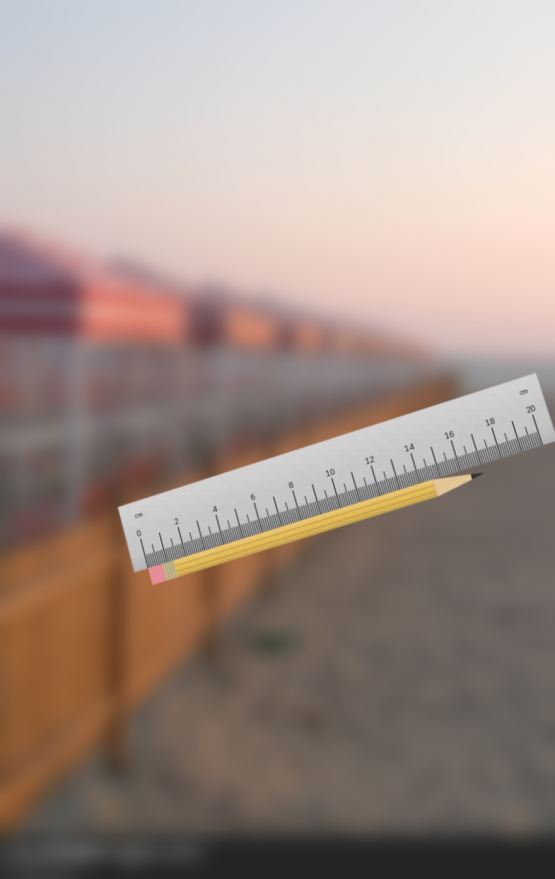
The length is 17 cm
